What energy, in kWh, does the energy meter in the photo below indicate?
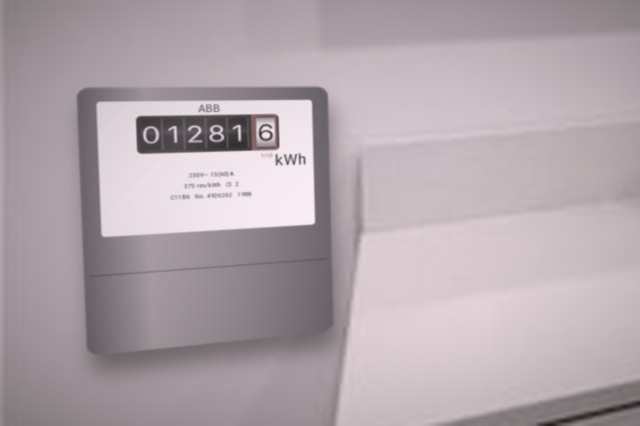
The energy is 1281.6 kWh
